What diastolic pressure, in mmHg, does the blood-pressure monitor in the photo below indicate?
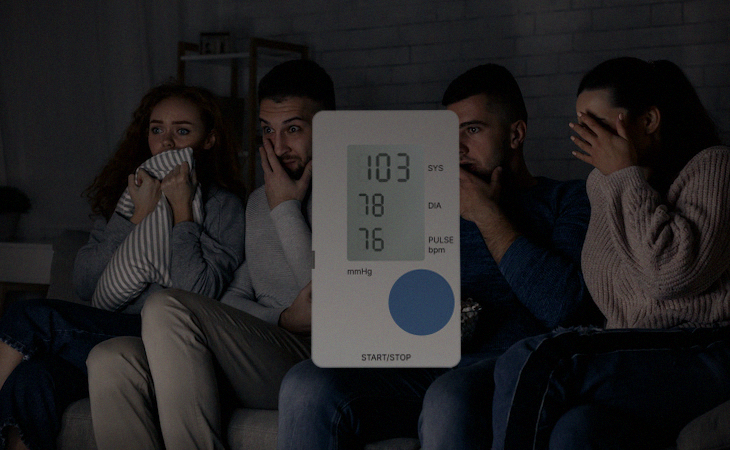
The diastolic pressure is 78 mmHg
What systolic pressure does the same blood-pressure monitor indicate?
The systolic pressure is 103 mmHg
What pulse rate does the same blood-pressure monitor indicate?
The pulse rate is 76 bpm
